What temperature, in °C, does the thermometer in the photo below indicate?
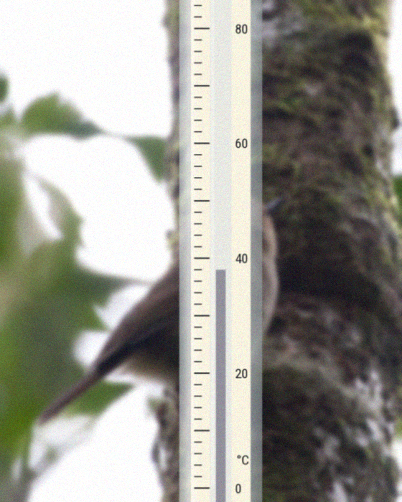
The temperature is 38 °C
